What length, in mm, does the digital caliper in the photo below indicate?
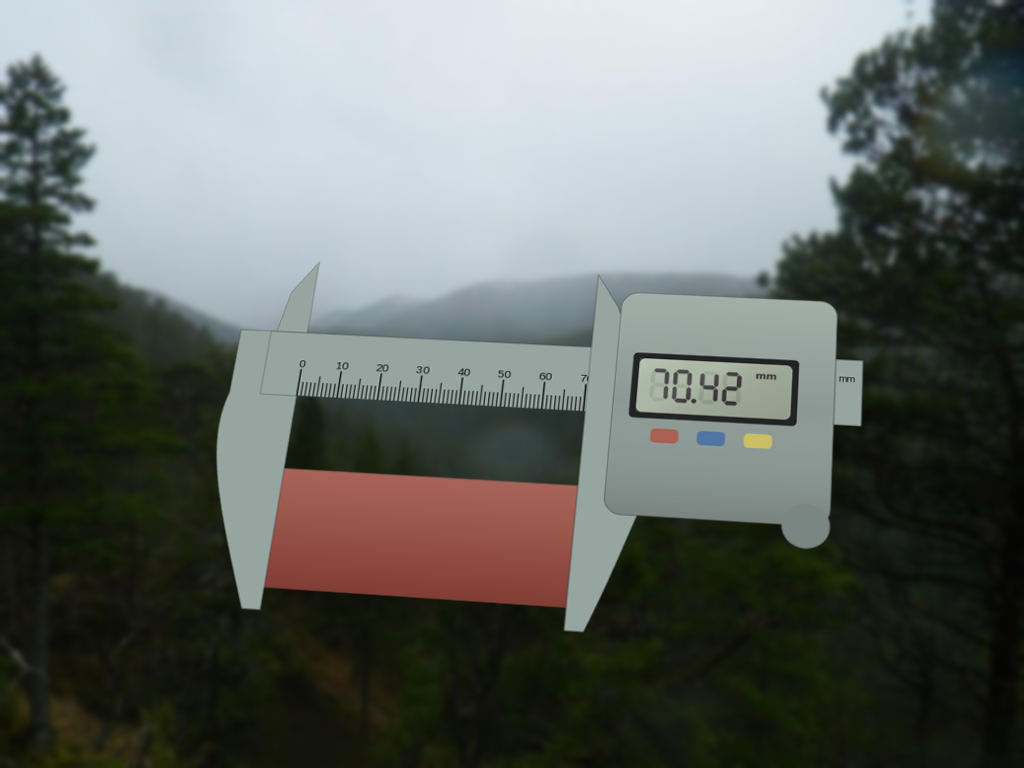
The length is 70.42 mm
